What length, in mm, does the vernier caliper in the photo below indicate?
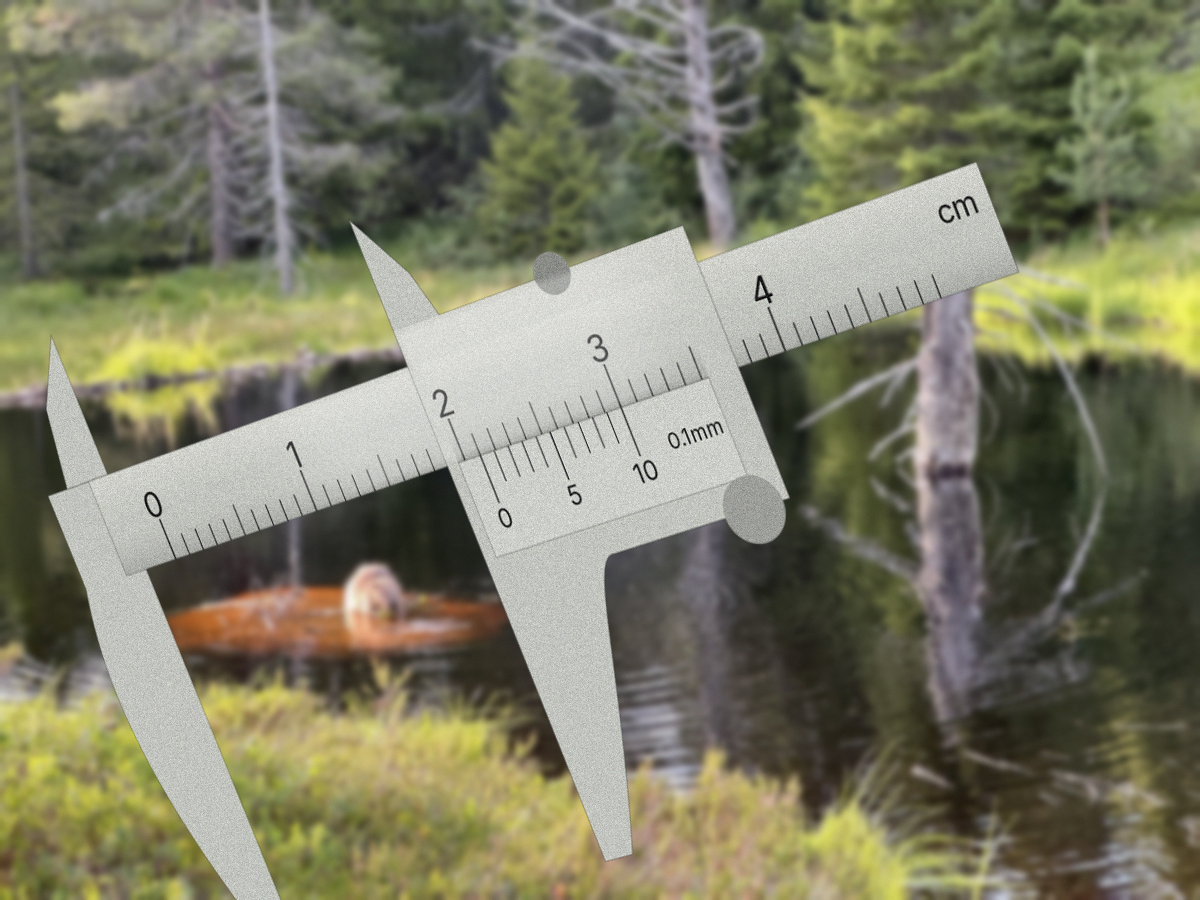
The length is 21.0 mm
